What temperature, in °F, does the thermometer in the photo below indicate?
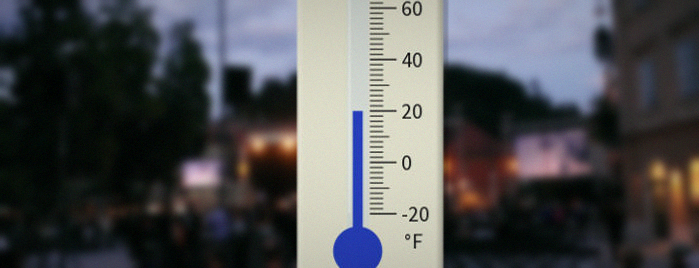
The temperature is 20 °F
